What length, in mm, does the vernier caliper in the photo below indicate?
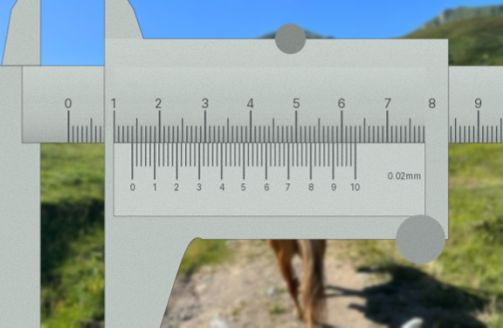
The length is 14.0 mm
